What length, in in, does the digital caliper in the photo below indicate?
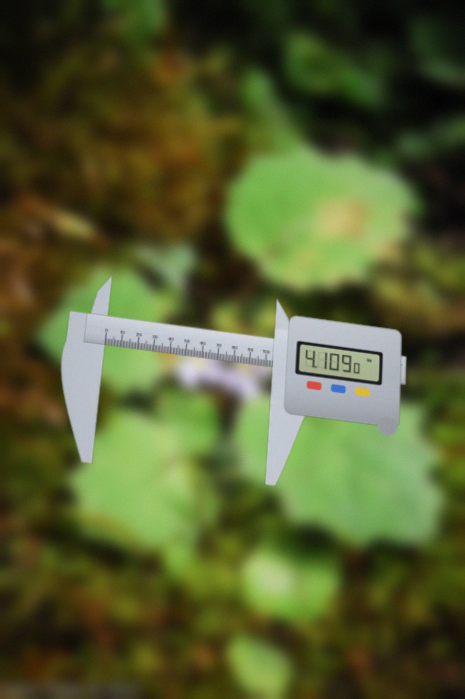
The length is 4.1090 in
